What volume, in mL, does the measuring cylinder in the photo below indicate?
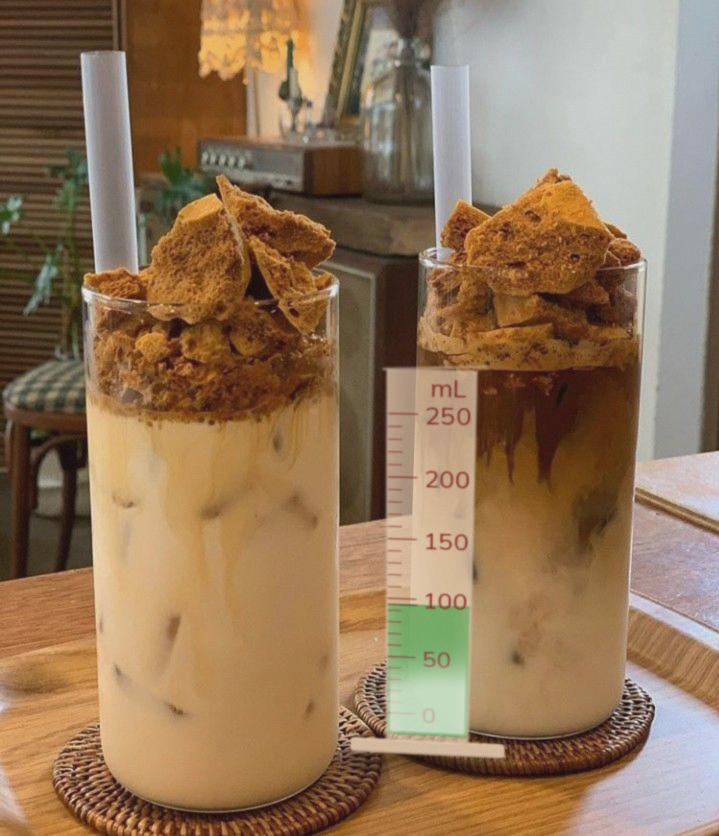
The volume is 95 mL
